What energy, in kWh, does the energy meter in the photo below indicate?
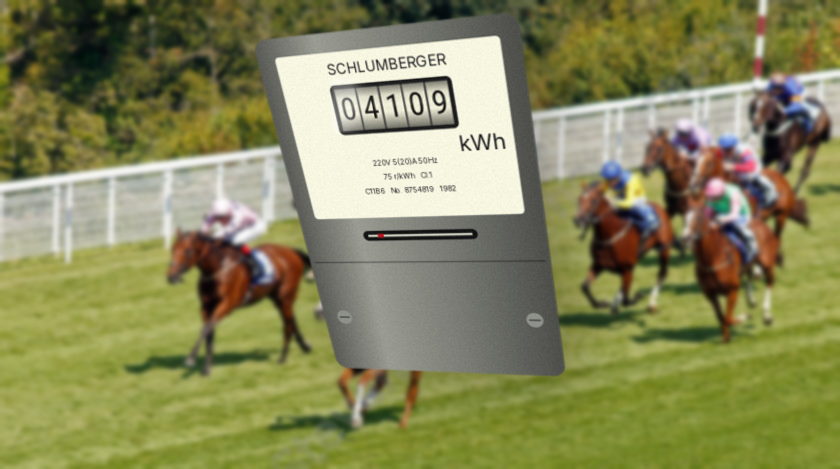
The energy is 4109 kWh
